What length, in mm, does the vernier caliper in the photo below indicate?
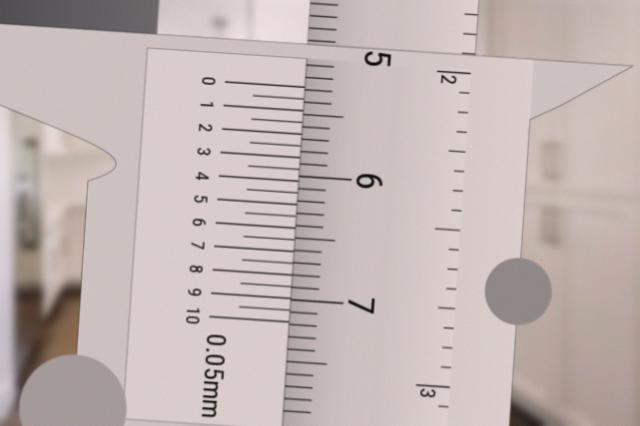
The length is 52.8 mm
